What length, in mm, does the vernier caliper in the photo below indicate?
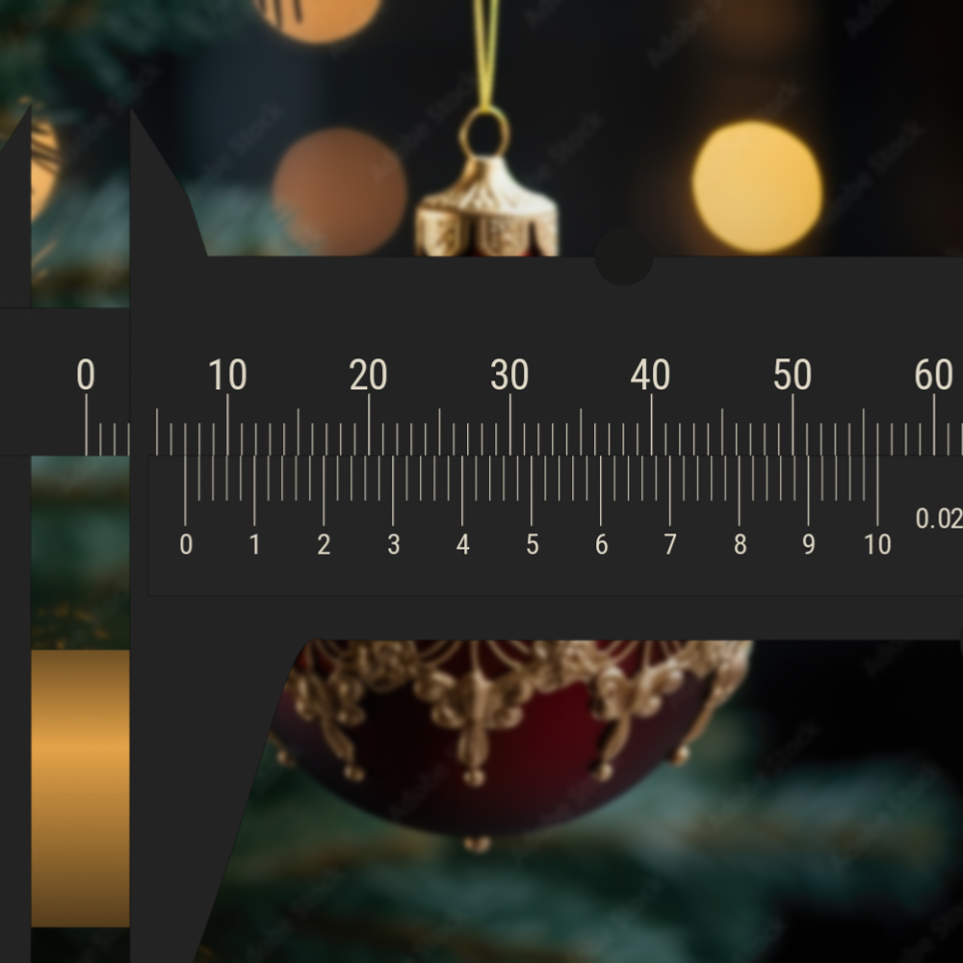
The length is 7.0 mm
